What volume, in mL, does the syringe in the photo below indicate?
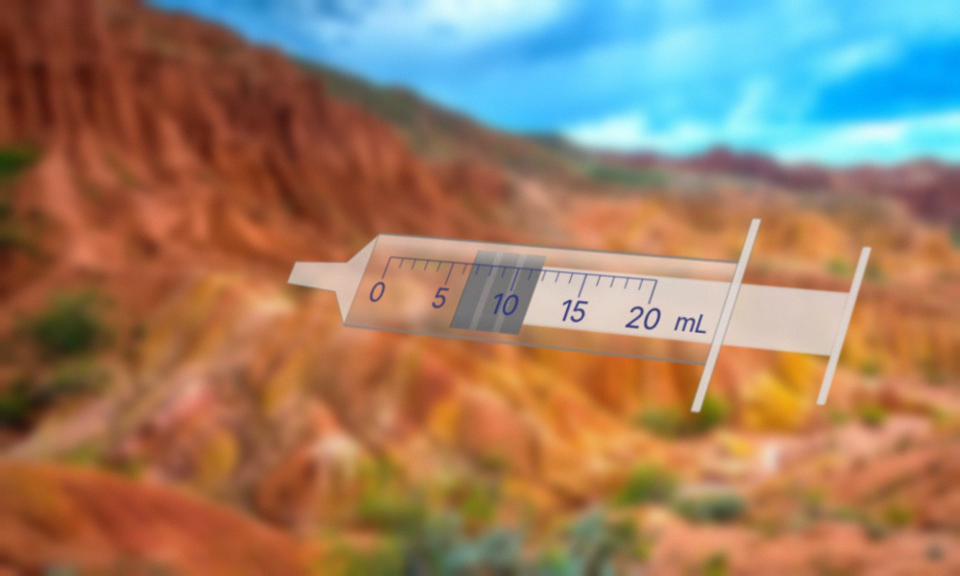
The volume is 6.5 mL
